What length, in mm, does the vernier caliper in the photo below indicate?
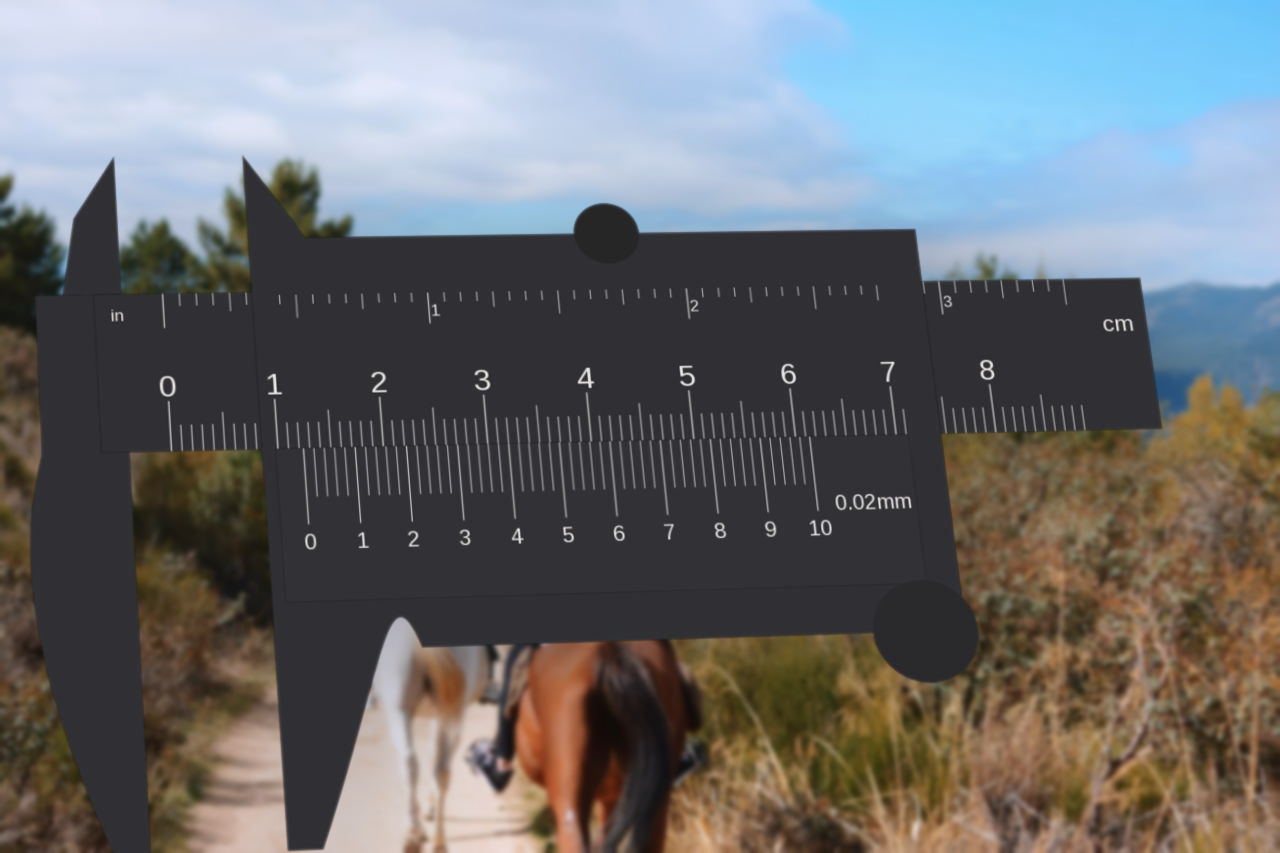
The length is 12.4 mm
